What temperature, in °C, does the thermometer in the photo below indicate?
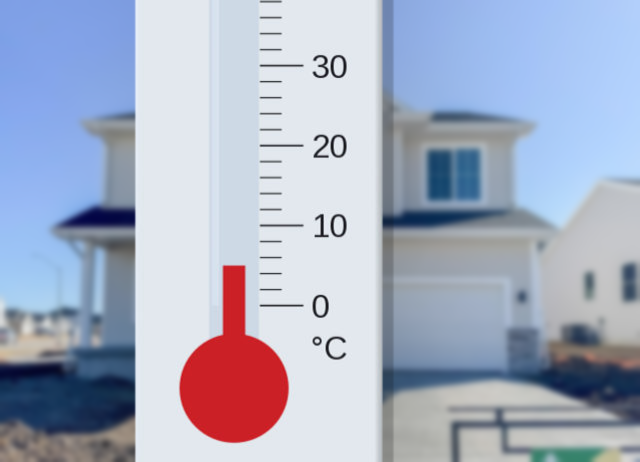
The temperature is 5 °C
